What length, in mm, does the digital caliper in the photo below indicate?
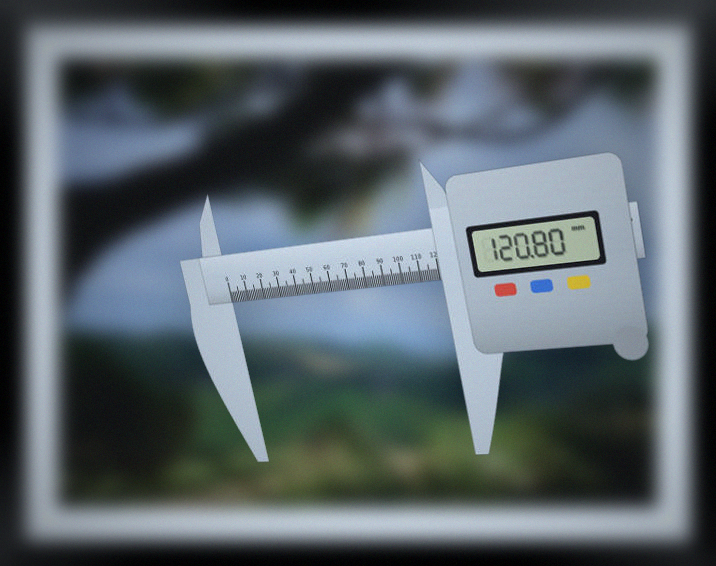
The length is 120.80 mm
